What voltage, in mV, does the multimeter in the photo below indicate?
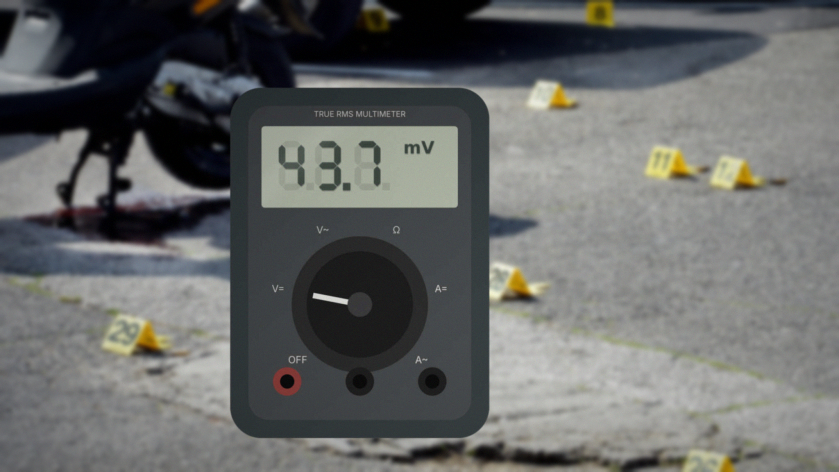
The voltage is 43.7 mV
